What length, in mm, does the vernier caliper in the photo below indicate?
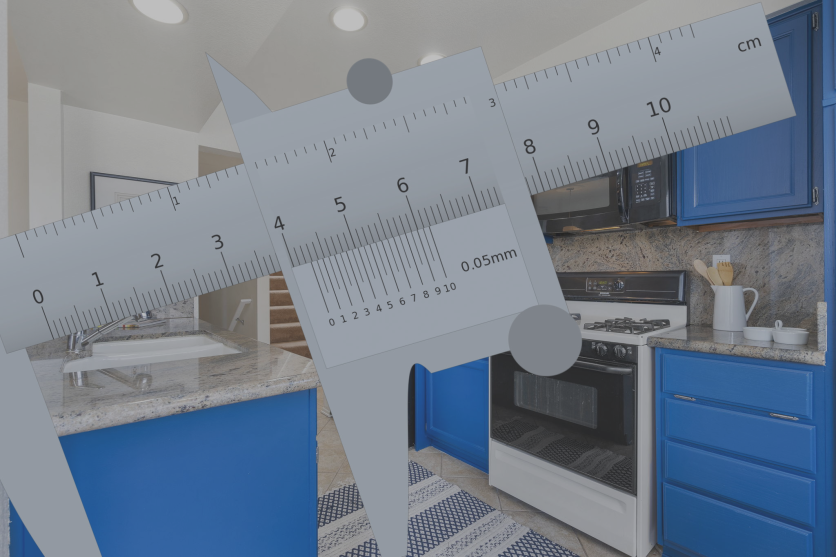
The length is 42.8 mm
